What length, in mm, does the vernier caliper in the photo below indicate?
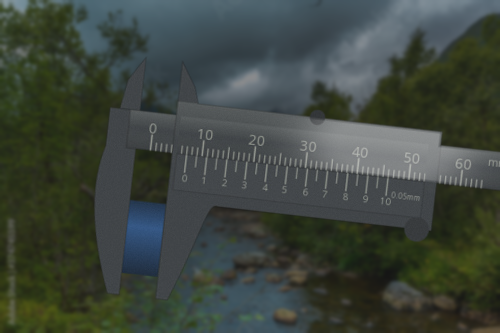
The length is 7.0 mm
